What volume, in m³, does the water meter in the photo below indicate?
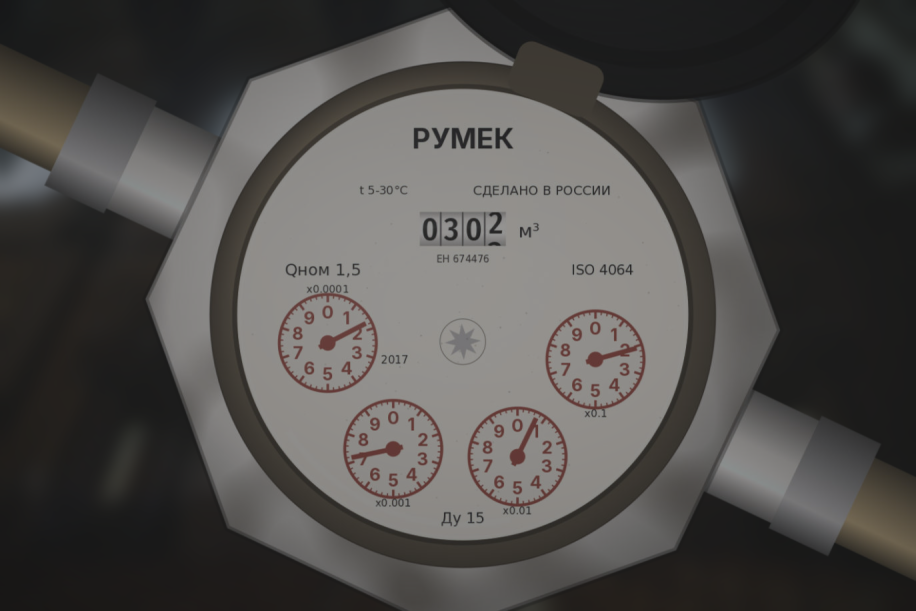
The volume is 302.2071 m³
